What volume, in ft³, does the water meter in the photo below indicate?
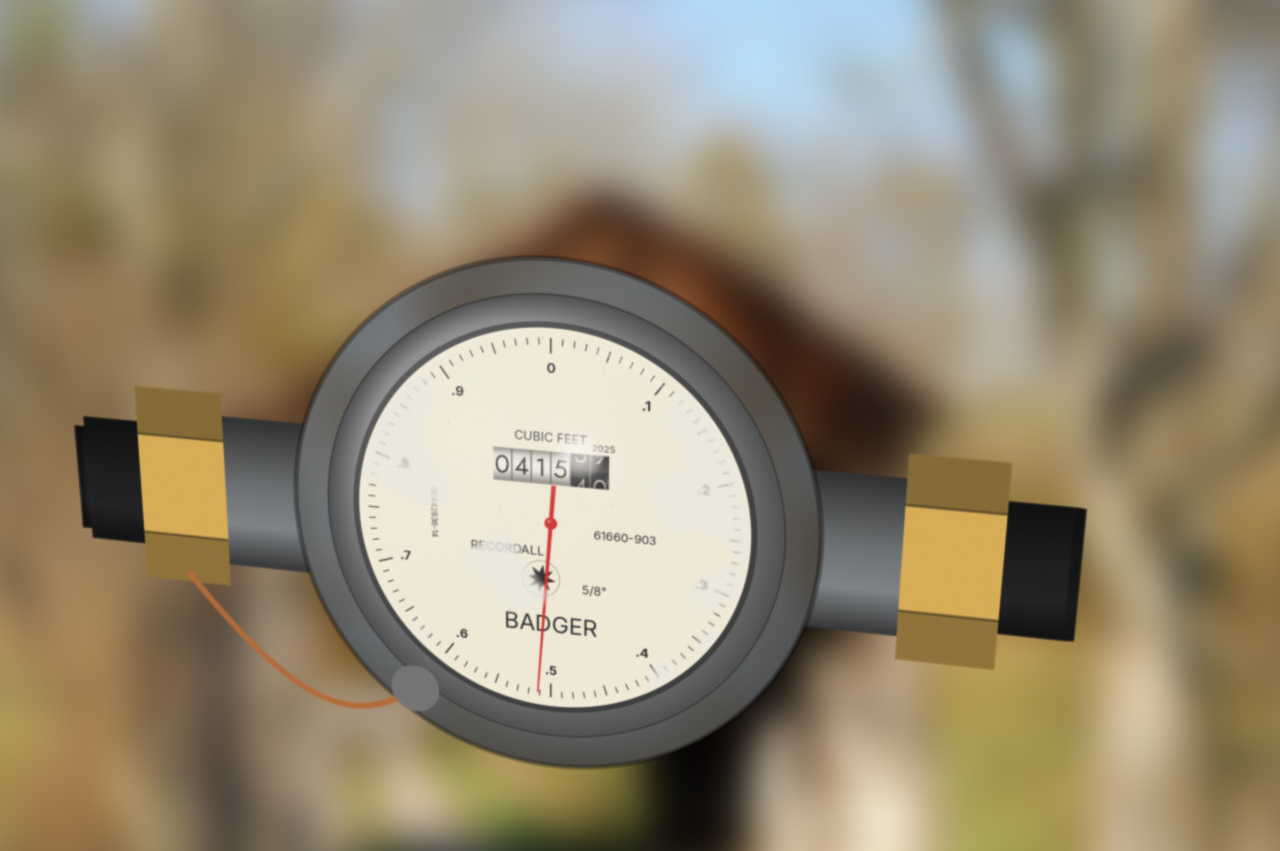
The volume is 41539.51 ft³
